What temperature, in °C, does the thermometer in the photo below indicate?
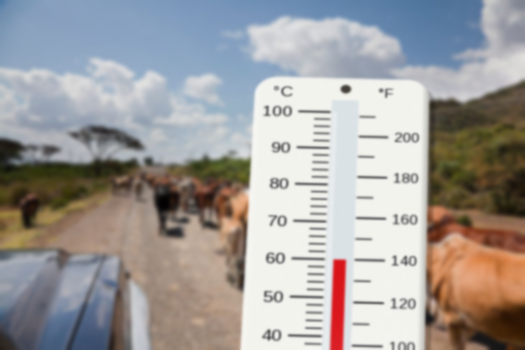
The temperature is 60 °C
